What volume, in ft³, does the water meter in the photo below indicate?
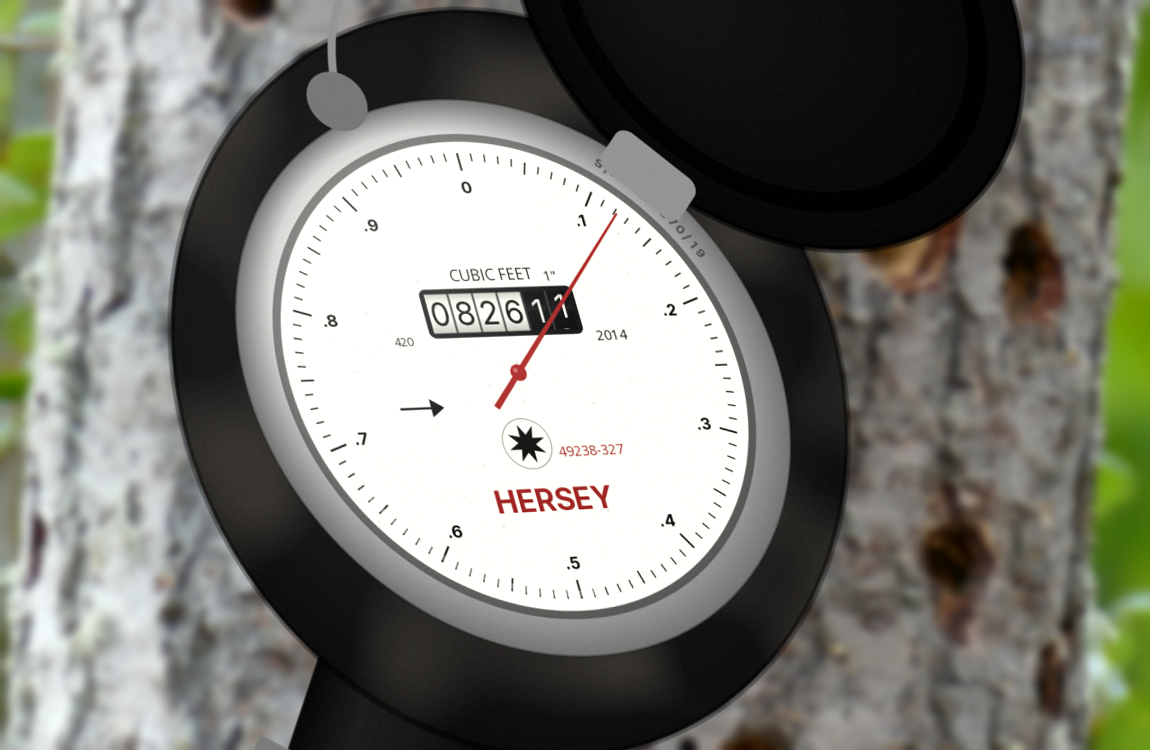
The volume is 82611.12 ft³
